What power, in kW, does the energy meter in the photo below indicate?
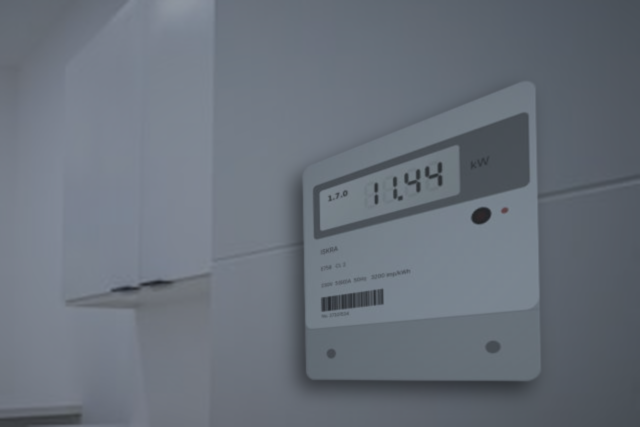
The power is 11.44 kW
